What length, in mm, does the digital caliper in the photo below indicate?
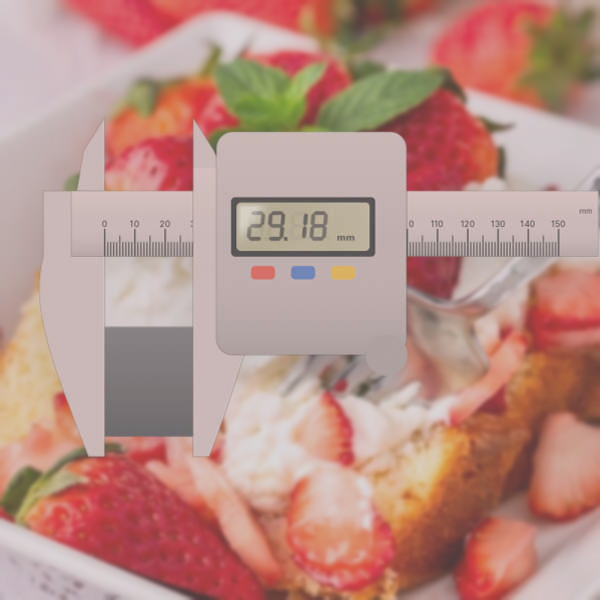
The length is 29.18 mm
